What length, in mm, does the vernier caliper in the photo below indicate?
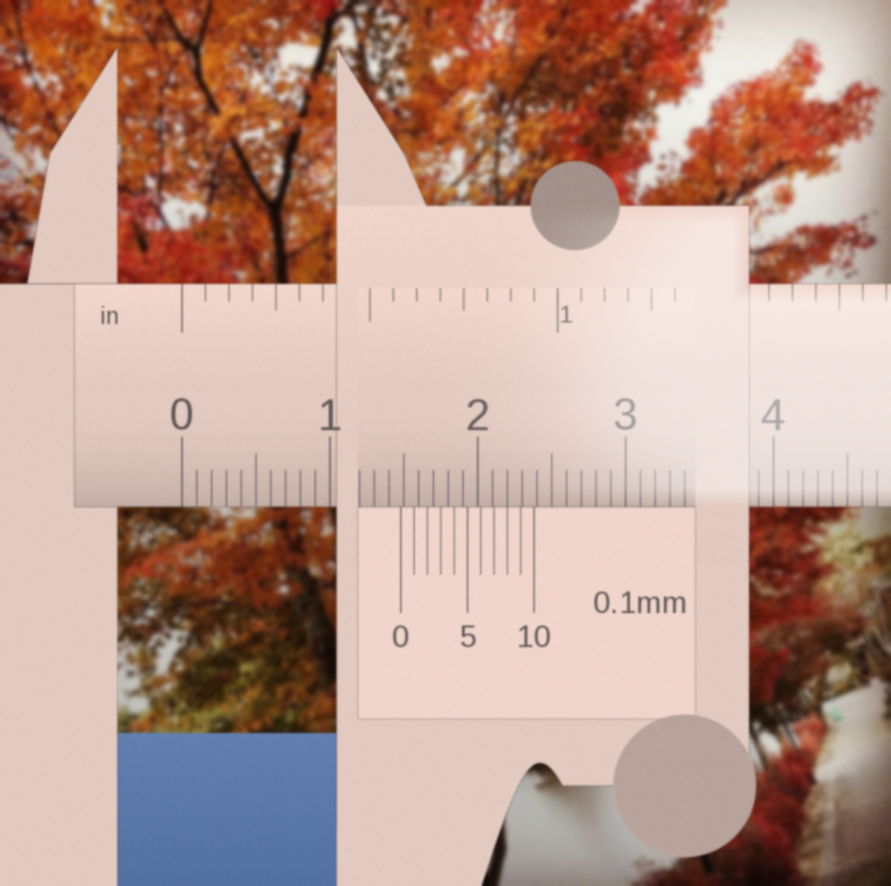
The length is 14.8 mm
